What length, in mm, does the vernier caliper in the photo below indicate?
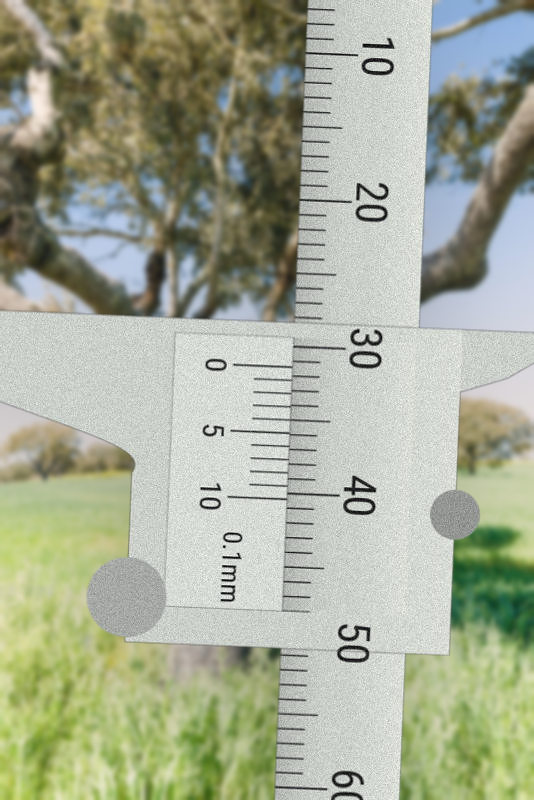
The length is 31.4 mm
